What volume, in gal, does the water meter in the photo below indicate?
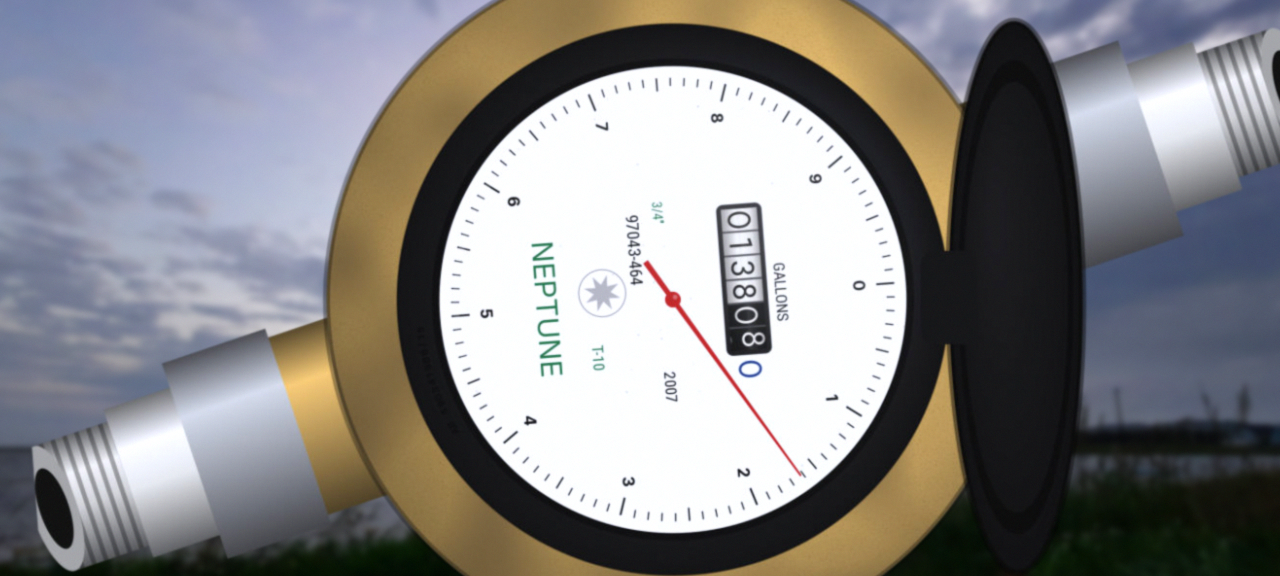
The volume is 138081.6 gal
